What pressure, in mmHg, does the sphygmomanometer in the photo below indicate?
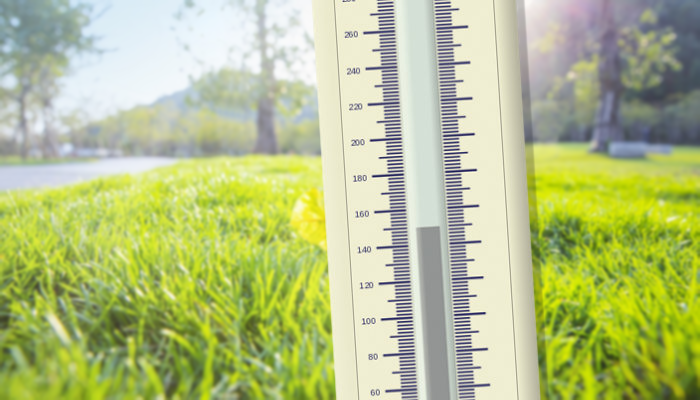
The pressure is 150 mmHg
